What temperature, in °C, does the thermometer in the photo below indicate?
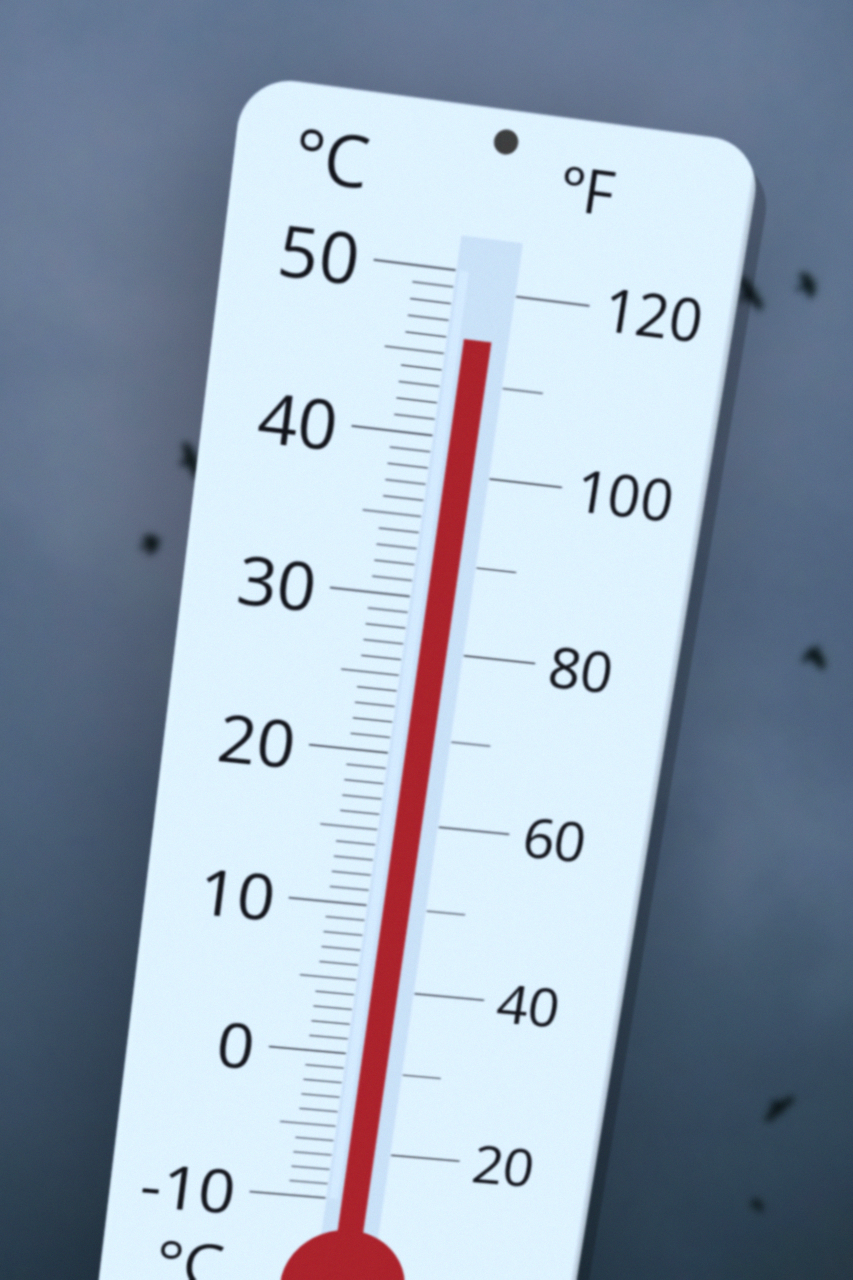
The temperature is 46 °C
